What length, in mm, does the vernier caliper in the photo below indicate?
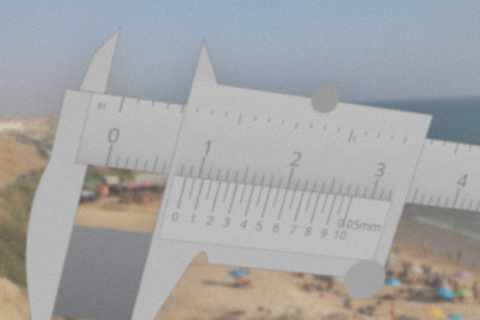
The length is 8.6 mm
